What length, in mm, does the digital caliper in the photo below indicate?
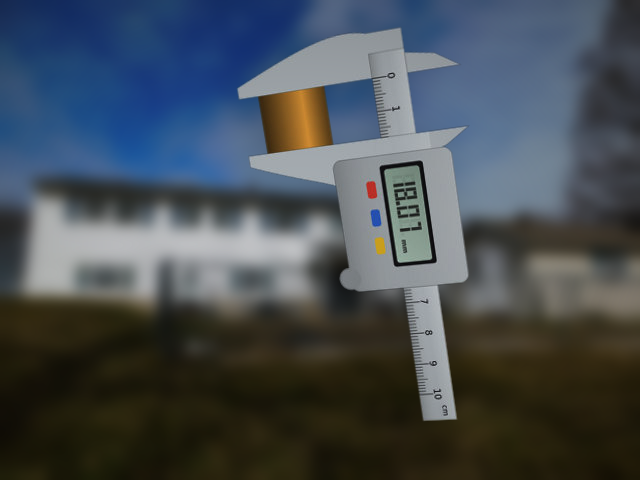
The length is 18.07 mm
